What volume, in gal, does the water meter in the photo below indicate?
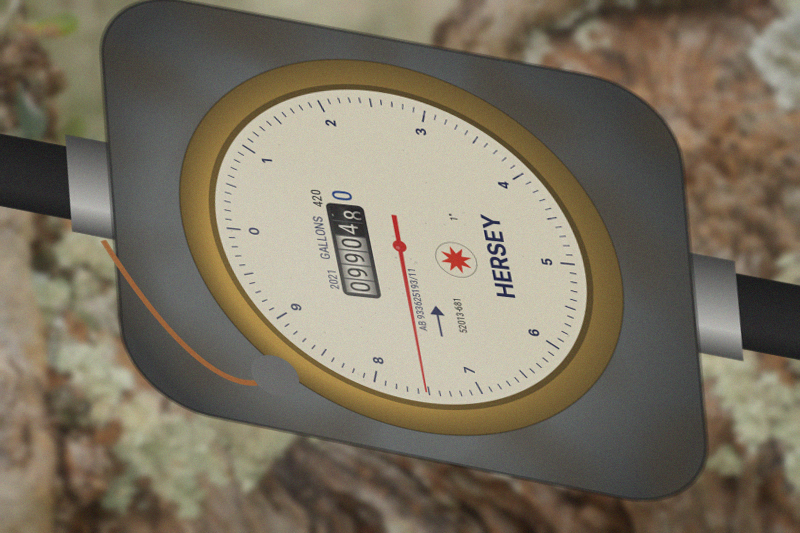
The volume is 990477.5 gal
